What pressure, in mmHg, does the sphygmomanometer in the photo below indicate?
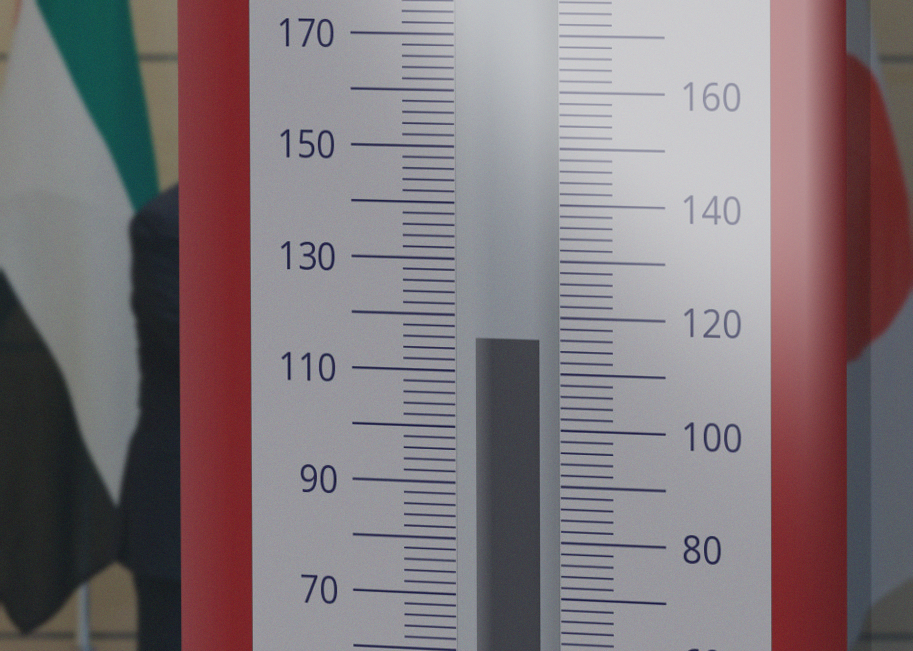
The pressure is 116 mmHg
